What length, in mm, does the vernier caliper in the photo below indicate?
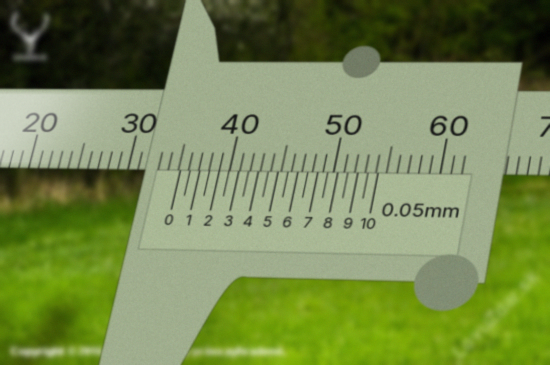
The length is 35.2 mm
